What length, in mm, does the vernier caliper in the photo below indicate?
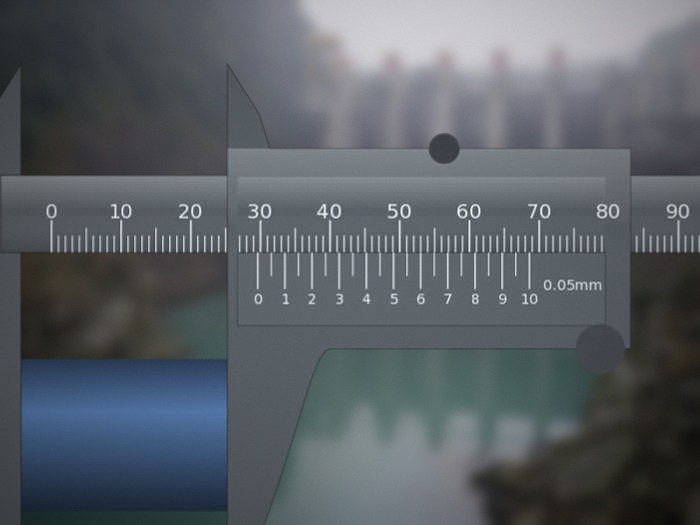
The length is 29.6 mm
